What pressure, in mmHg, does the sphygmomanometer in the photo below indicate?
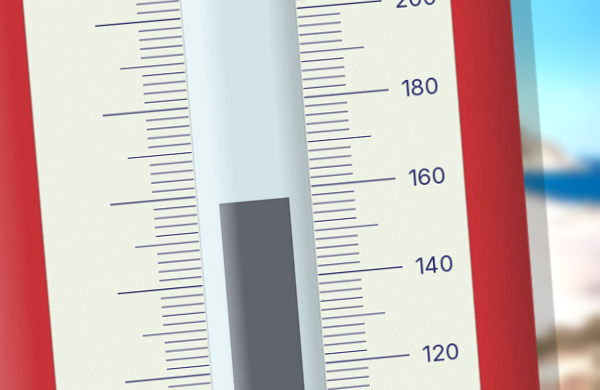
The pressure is 158 mmHg
